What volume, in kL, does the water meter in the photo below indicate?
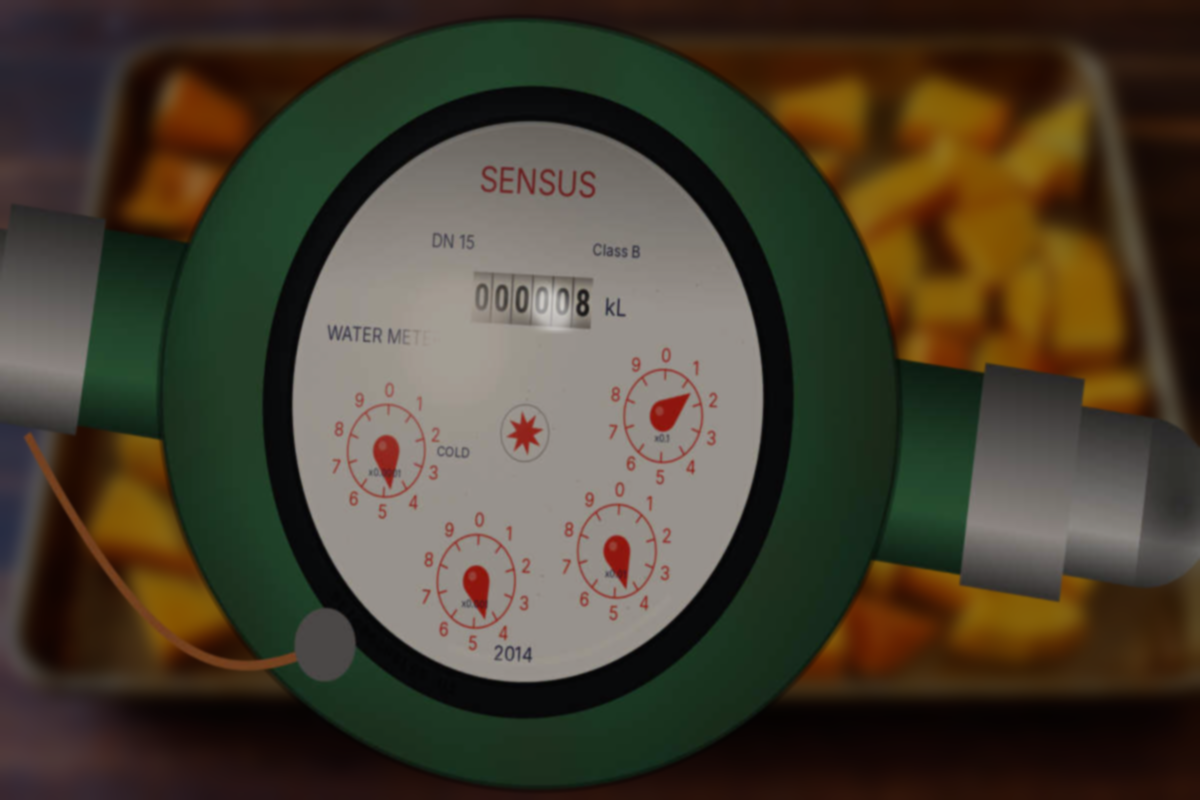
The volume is 8.1444 kL
